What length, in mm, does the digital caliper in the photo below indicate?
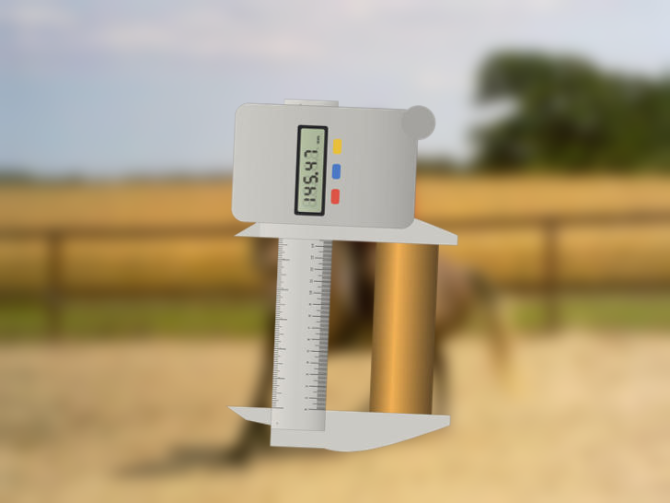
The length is 145.47 mm
